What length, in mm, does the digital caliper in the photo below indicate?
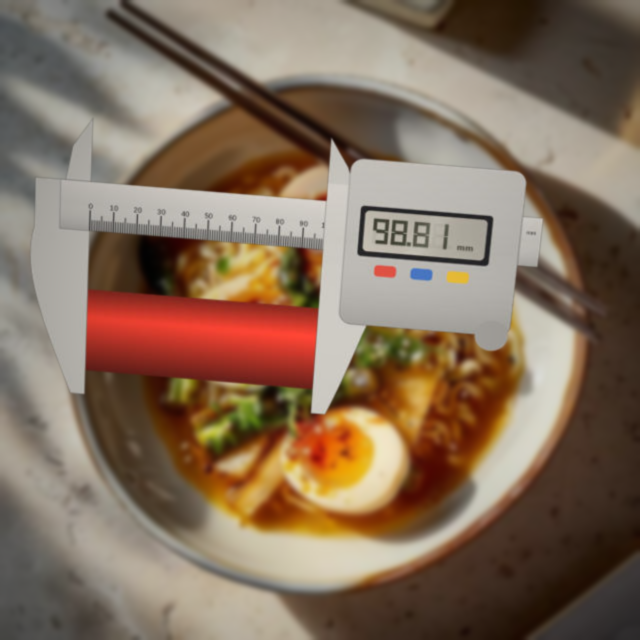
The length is 98.81 mm
